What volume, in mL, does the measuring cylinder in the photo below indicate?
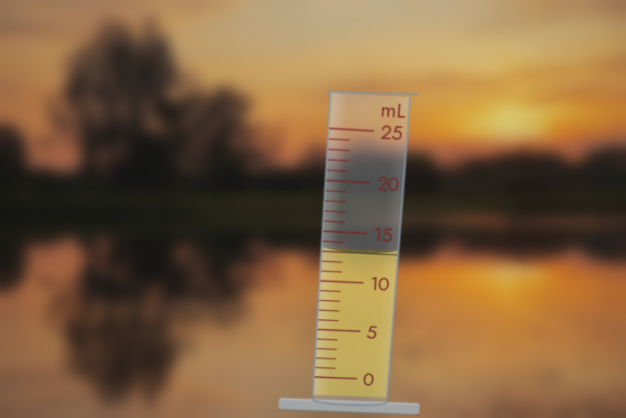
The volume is 13 mL
